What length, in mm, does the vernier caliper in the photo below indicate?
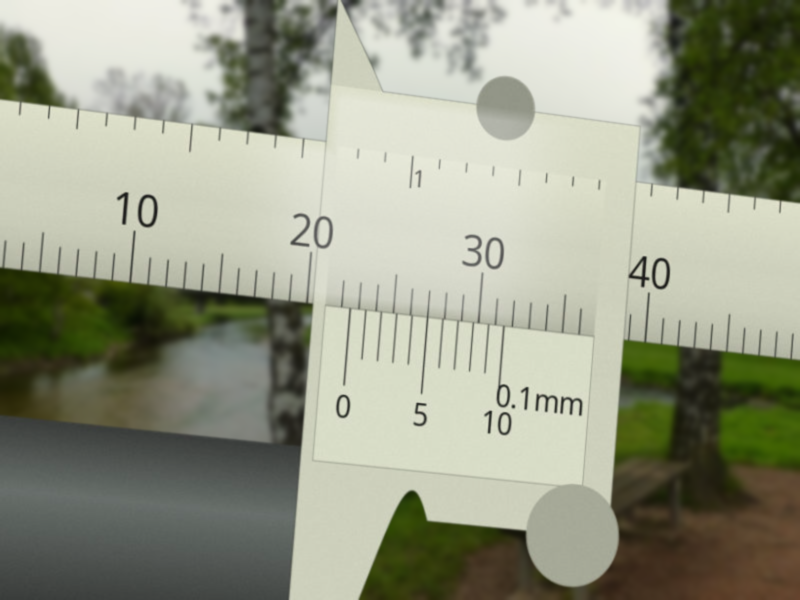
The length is 22.5 mm
